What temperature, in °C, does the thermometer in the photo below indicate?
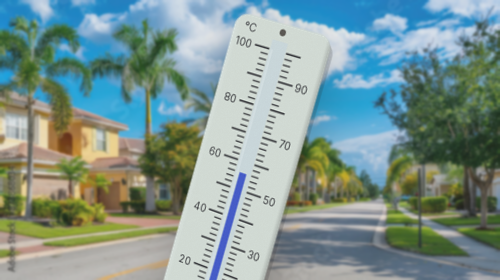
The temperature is 56 °C
